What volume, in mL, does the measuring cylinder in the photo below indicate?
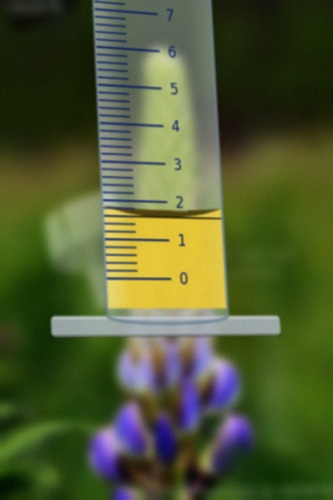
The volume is 1.6 mL
